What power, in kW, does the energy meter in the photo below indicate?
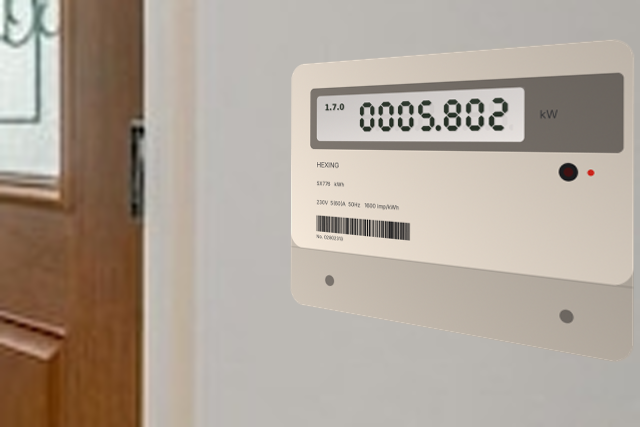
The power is 5.802 kW
